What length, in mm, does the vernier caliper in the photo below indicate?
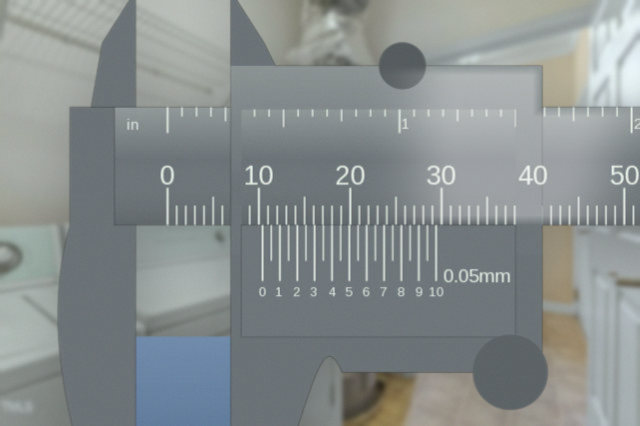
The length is 10.4 mm
